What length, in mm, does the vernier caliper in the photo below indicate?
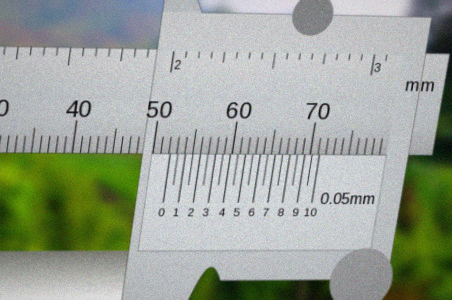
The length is 52.2 mm
